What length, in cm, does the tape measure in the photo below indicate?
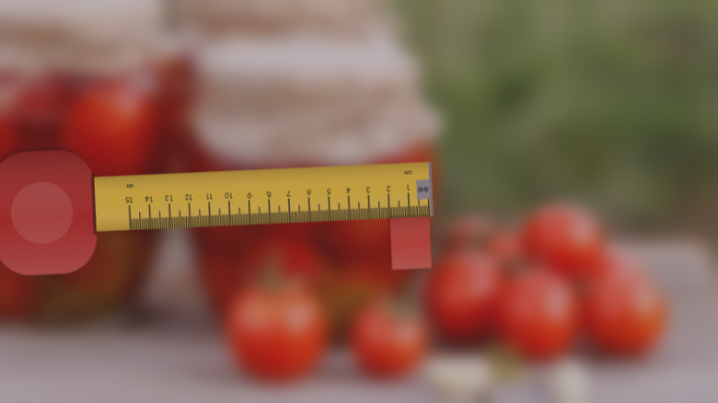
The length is 2 cm
